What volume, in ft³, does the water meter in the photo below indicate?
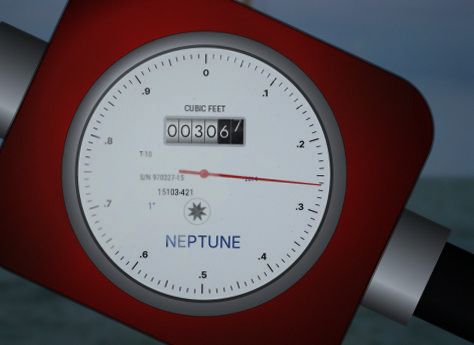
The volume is 3067.26 ft³
